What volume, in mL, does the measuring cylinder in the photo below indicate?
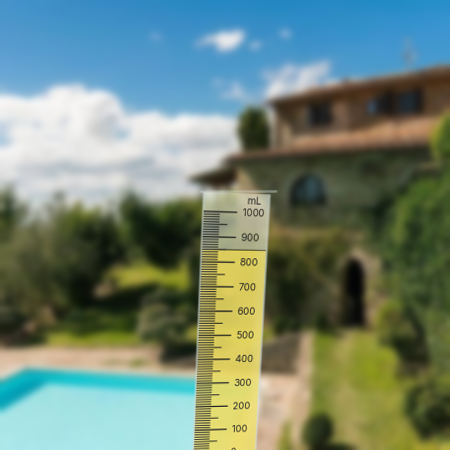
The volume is 850 mL
